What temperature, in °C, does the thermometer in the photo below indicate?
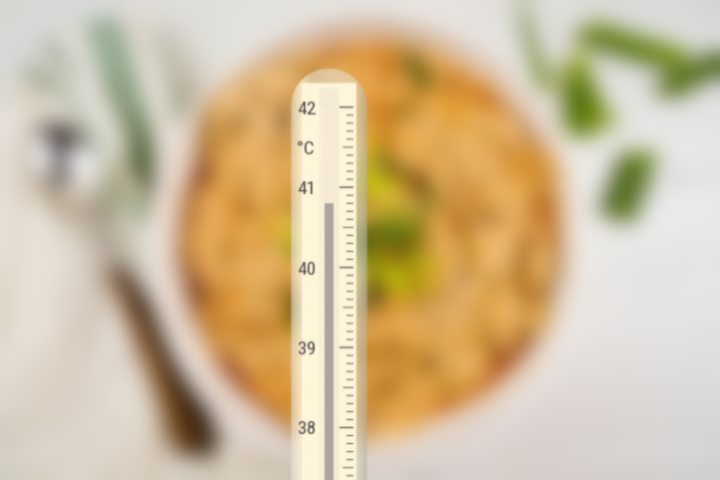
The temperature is 40.8 °C
